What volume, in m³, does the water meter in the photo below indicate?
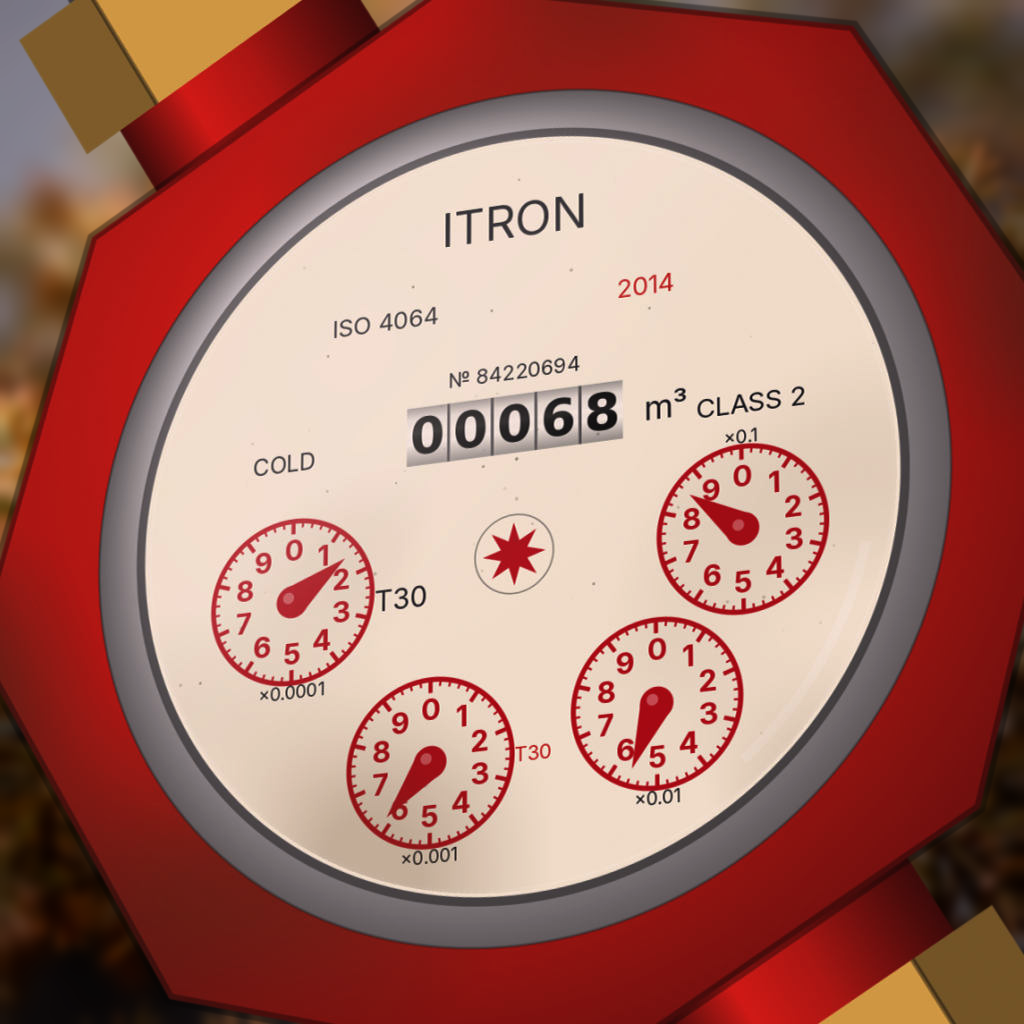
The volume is 68.8561 m³
